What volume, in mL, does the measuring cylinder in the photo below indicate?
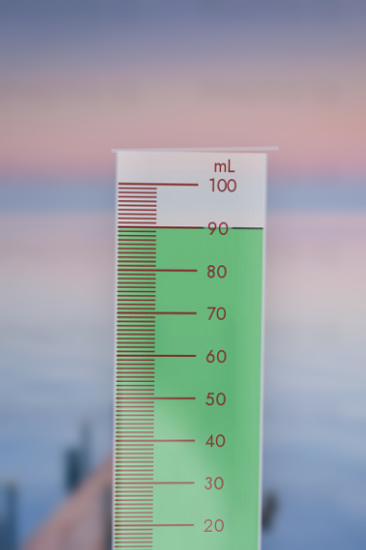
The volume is 90 mL
